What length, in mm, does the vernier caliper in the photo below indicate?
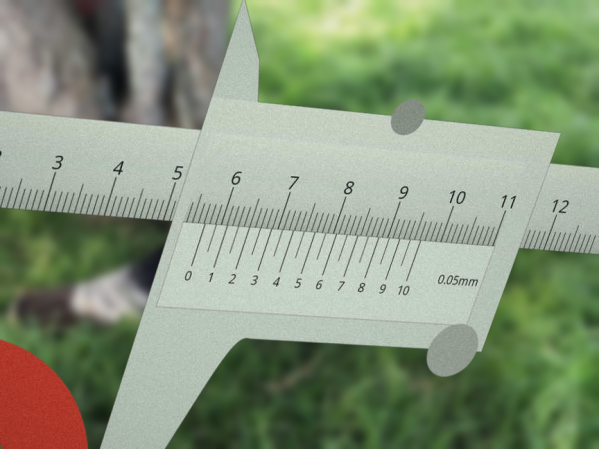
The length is 57.2 mm
